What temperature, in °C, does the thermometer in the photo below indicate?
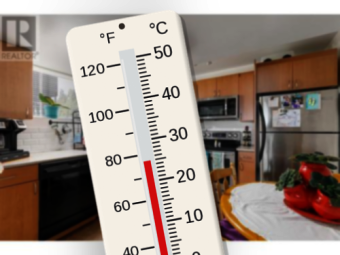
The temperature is 25 °C
